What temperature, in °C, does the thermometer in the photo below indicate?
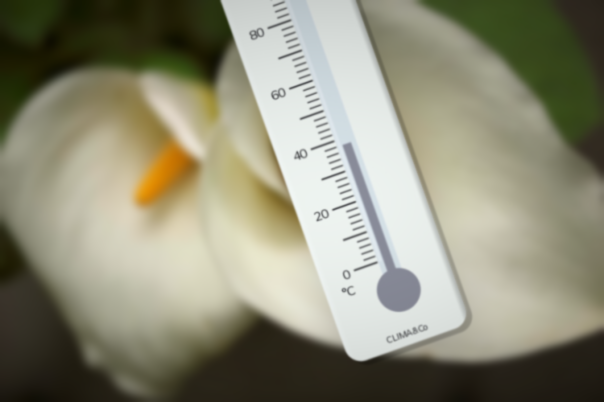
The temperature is 38 °C
